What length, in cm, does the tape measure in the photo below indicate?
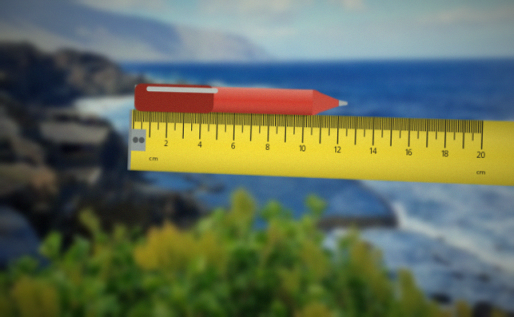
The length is 12.5 cm
